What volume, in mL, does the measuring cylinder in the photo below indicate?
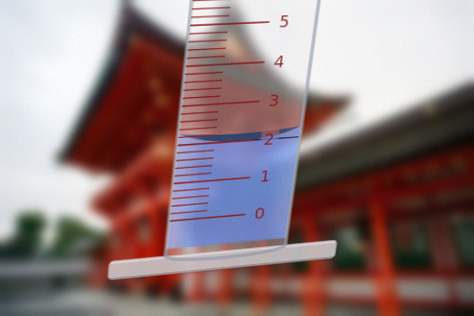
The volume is 2 mL
